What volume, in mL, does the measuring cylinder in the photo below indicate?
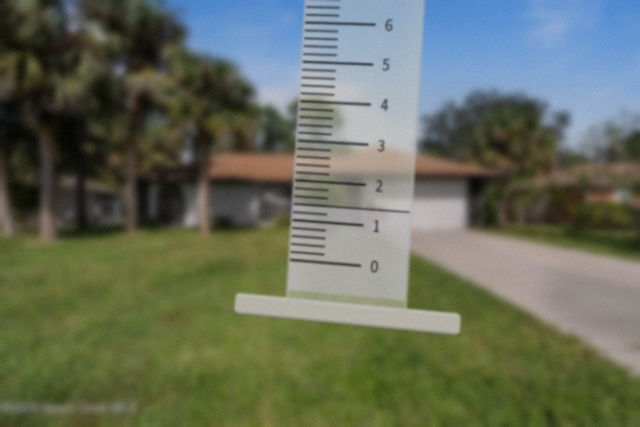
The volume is 1.4 mL
